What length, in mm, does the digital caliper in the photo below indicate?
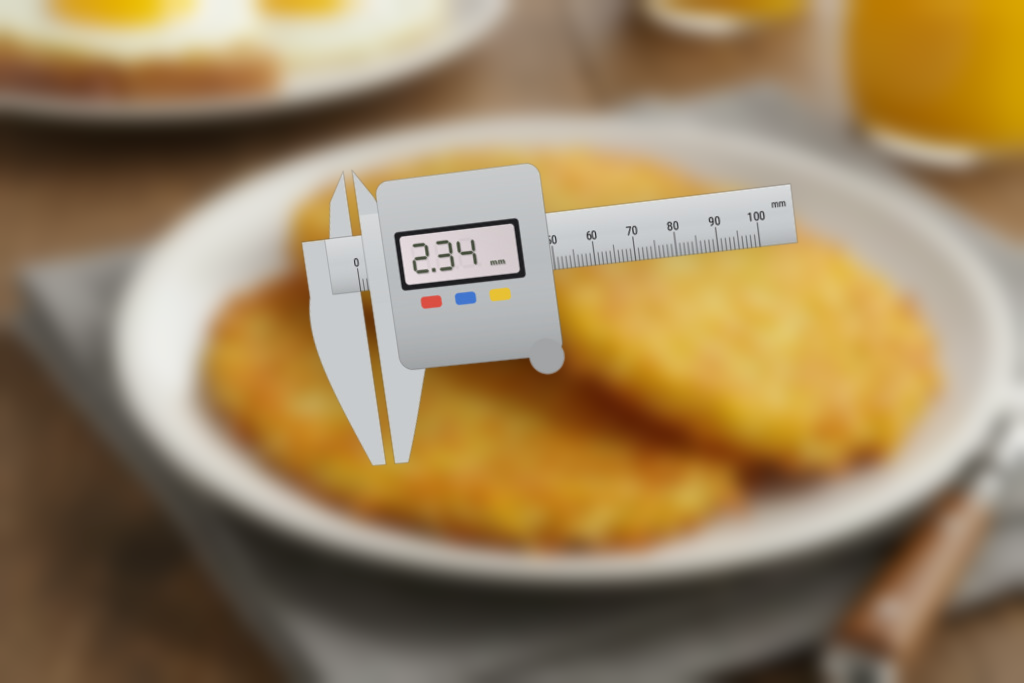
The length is 2.34 mm
